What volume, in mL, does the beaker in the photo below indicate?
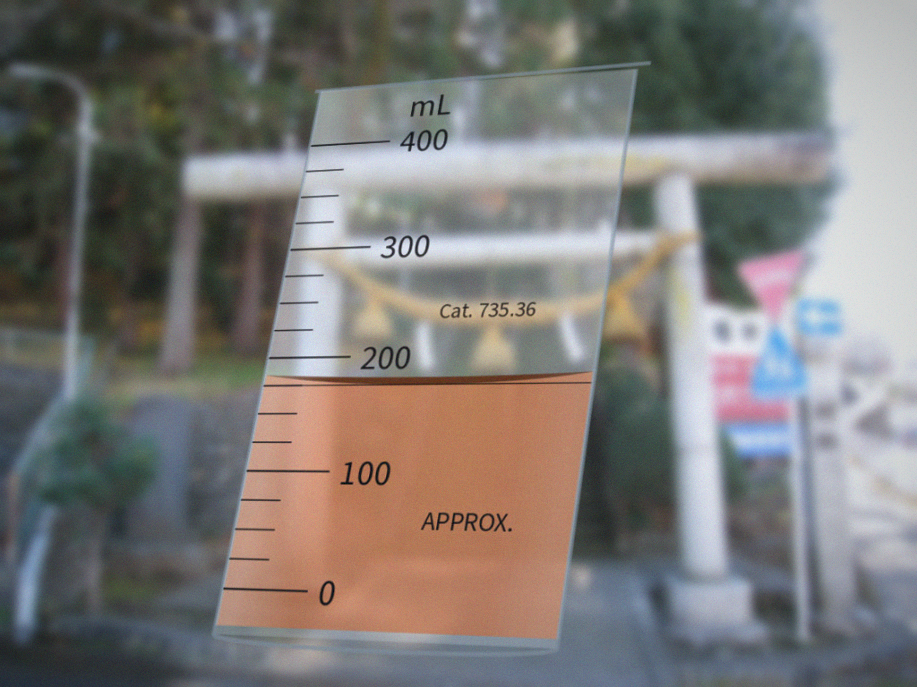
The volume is 175 mL
